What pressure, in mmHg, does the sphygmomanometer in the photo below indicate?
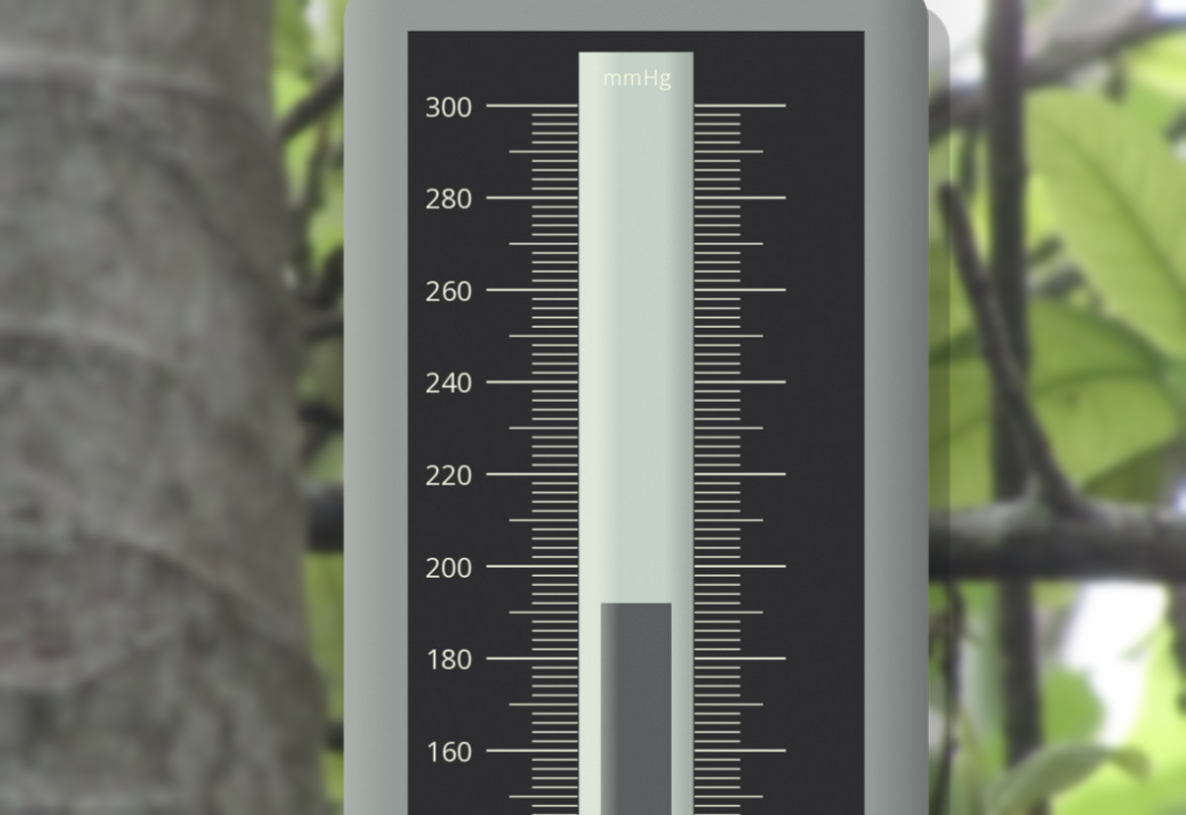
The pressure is 192 mmHg
